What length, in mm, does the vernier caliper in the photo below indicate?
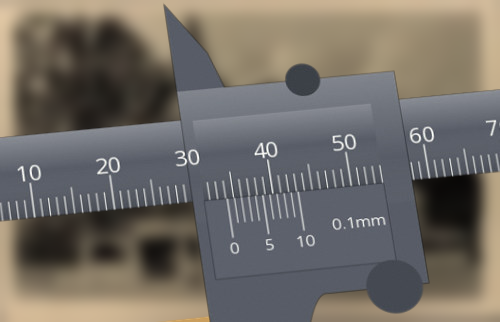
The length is 34.2 mm
